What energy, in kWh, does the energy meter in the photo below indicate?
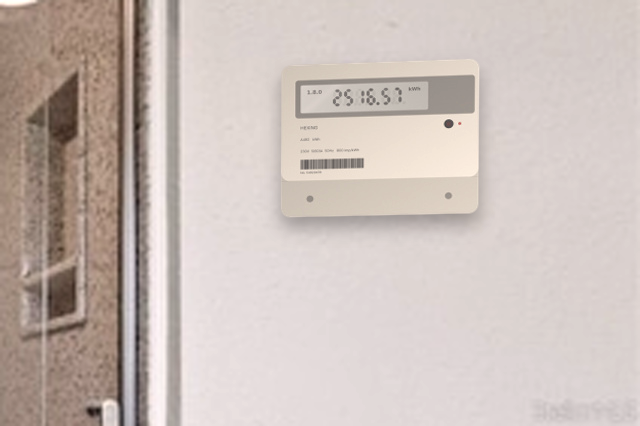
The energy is 2516.57 kWh
